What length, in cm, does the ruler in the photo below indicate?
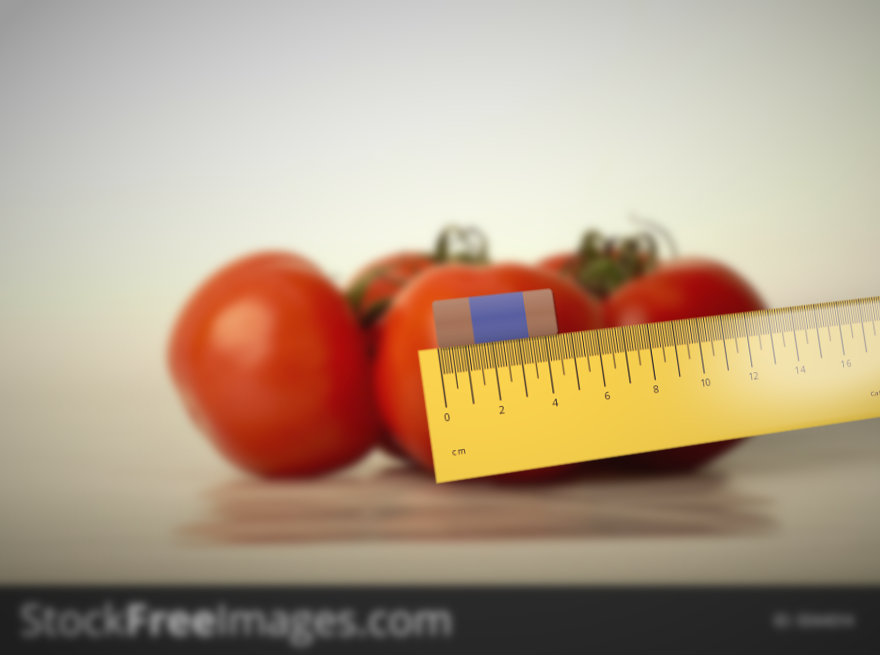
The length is 4.5 cm
